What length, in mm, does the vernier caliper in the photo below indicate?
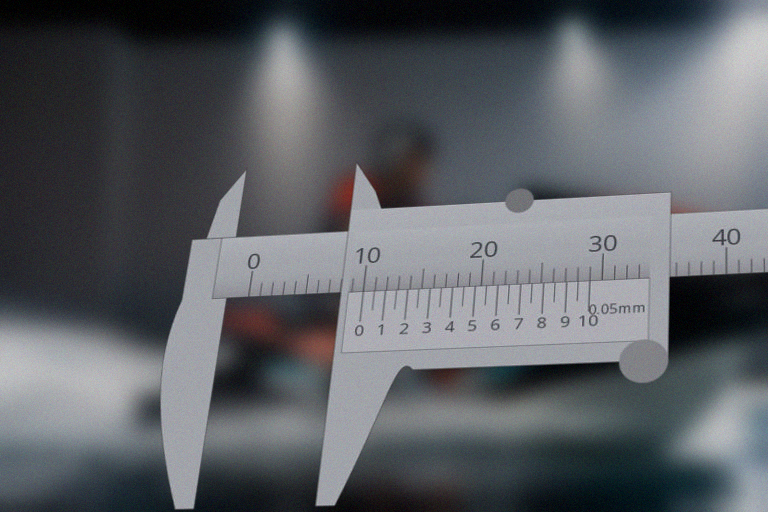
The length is 10.0 mm
